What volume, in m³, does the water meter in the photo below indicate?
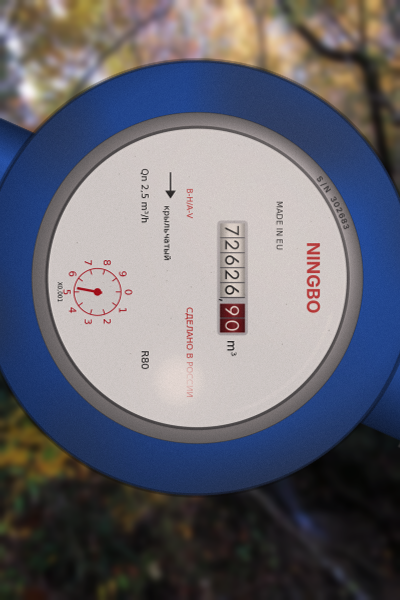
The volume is 72626.905 m³
